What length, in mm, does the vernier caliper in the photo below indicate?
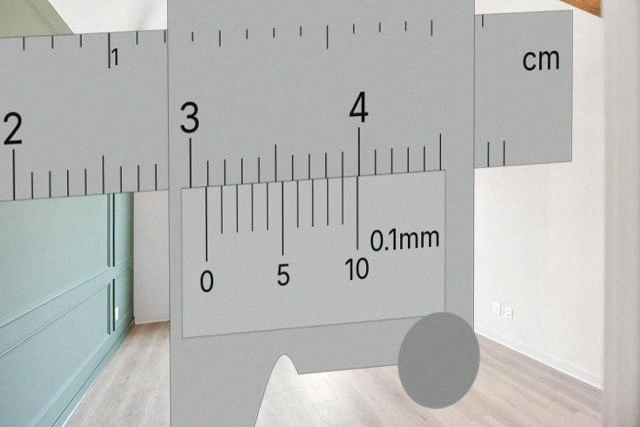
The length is 30.9 mm
